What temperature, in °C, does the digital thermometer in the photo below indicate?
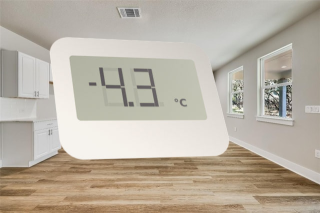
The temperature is -4.3 °C
